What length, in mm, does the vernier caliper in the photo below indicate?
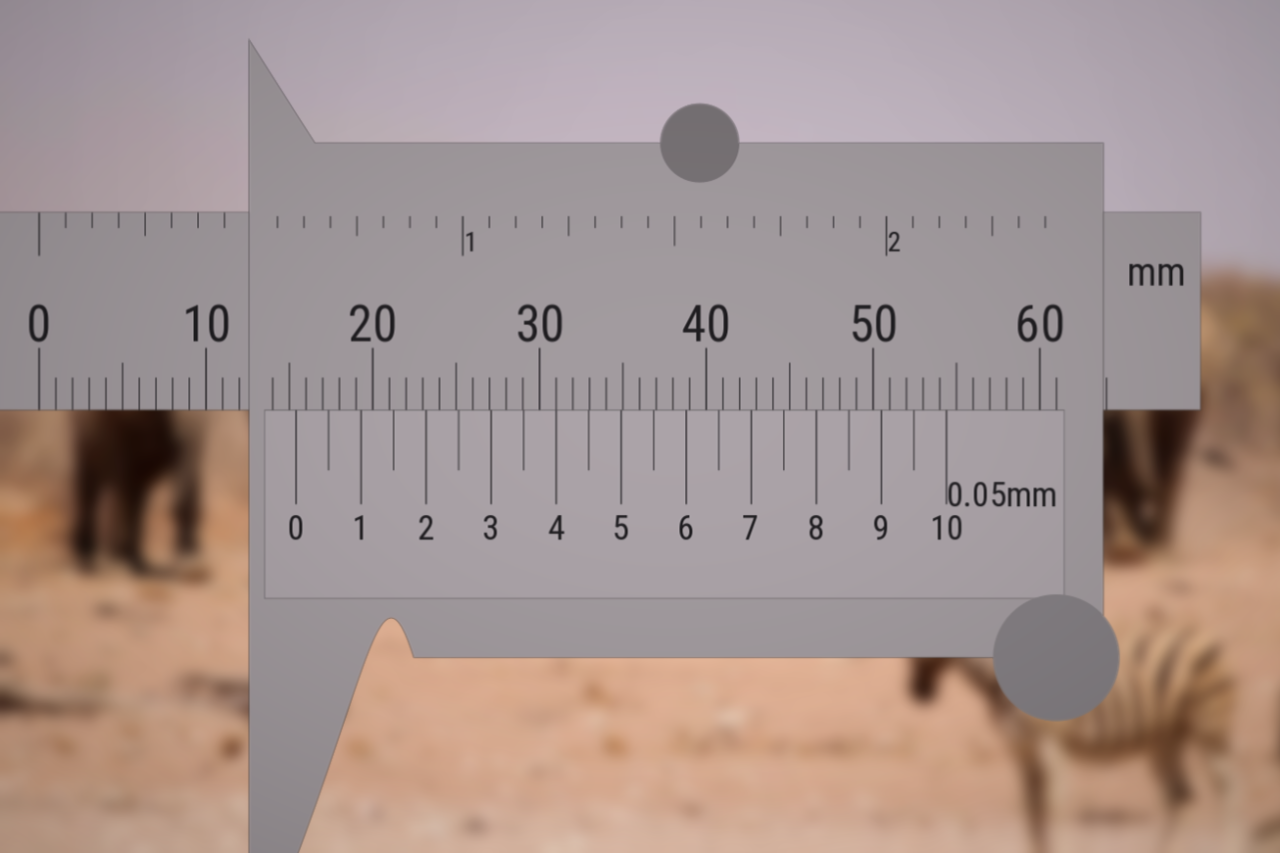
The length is 15.4 mm
